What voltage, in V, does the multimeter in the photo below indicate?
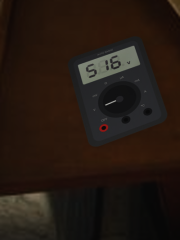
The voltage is 516 V
